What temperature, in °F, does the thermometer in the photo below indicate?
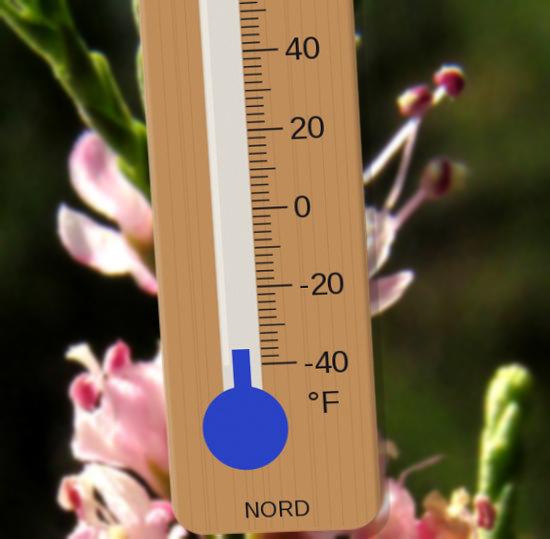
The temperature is -36 °F
